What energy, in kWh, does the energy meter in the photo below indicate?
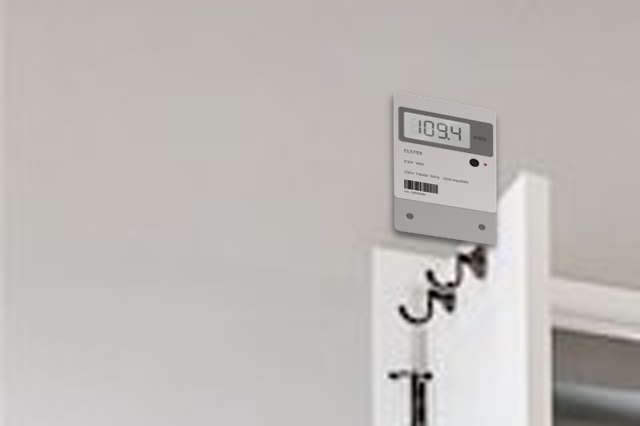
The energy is 109.4 kWh
